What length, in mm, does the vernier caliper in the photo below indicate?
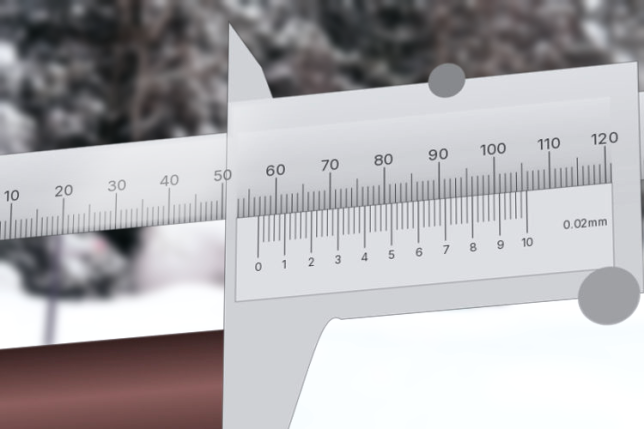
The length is 56.8 mm
